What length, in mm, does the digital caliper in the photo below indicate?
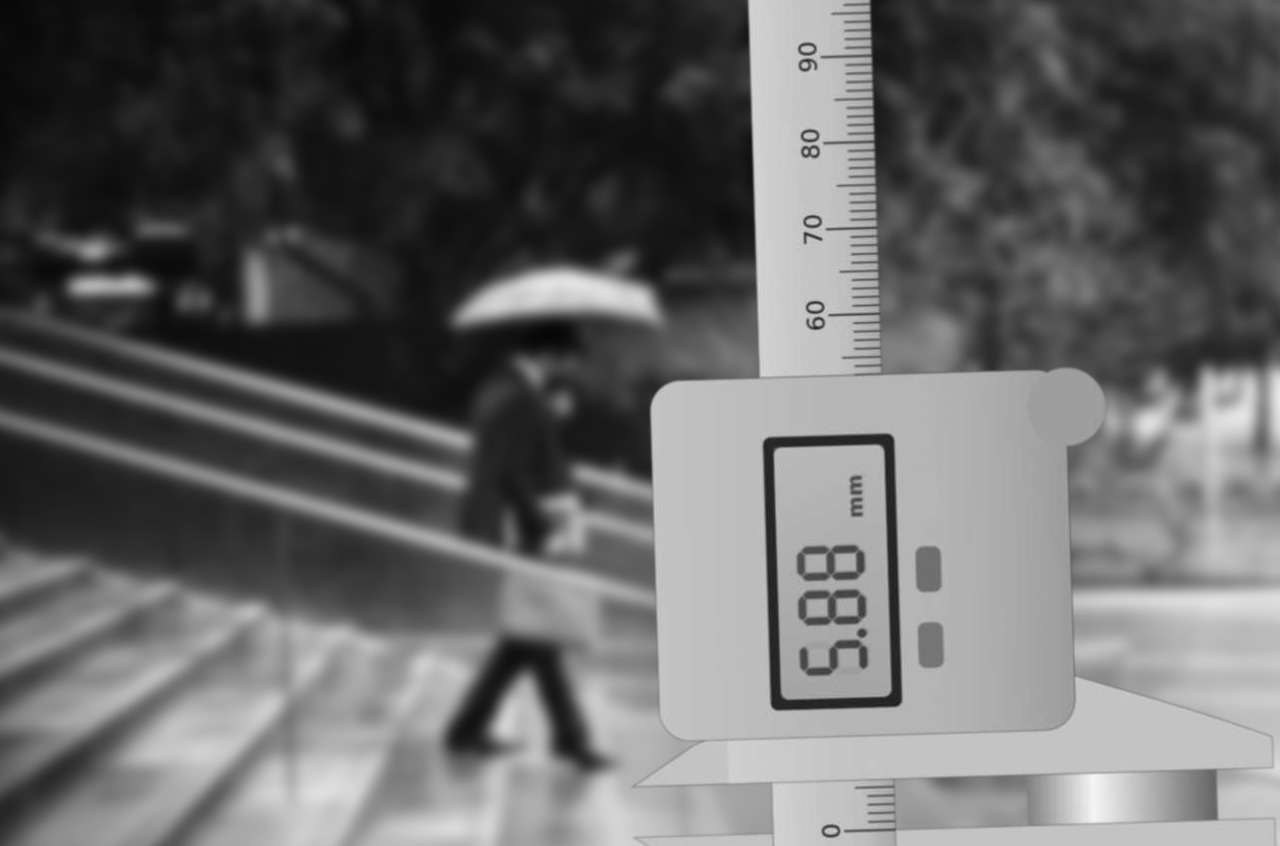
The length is 5.88 mm
